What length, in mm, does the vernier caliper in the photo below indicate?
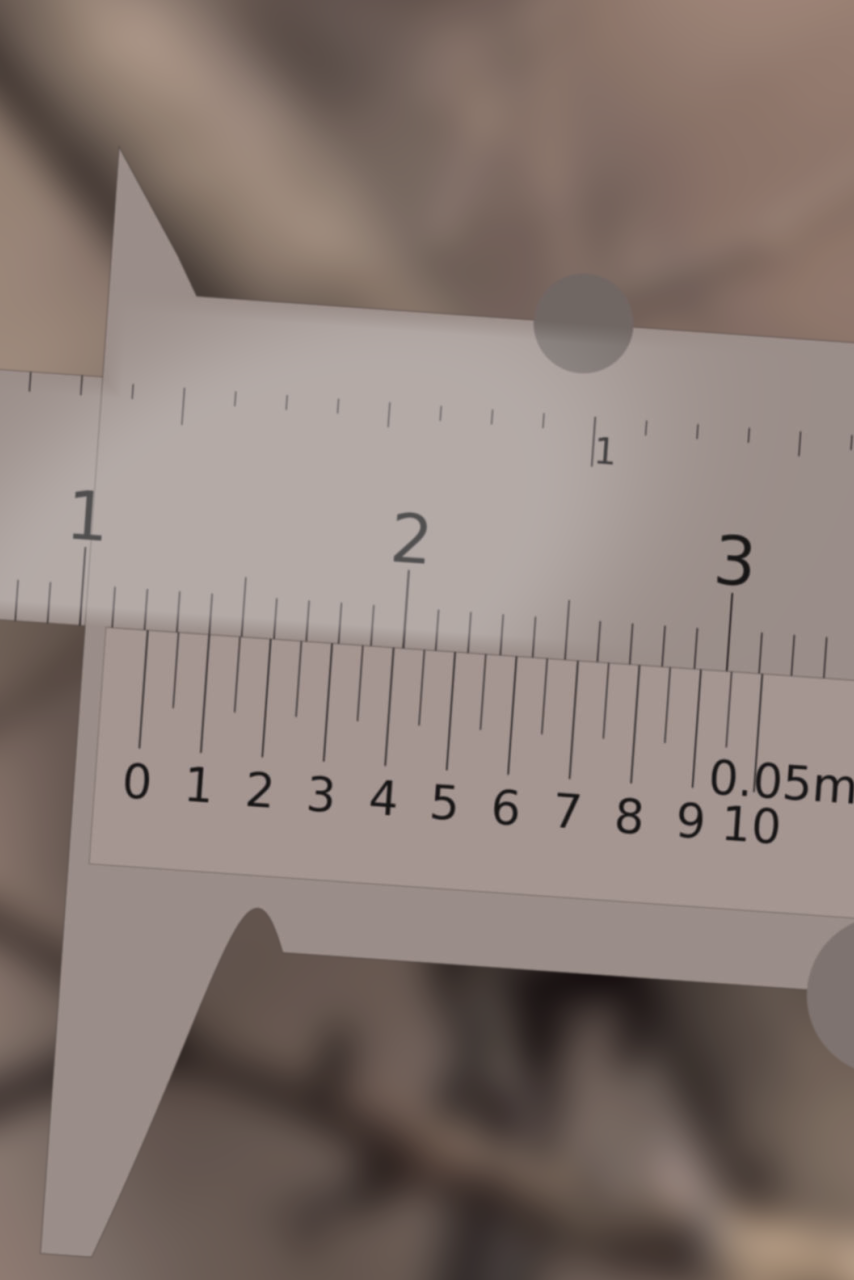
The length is 12.10 mm
